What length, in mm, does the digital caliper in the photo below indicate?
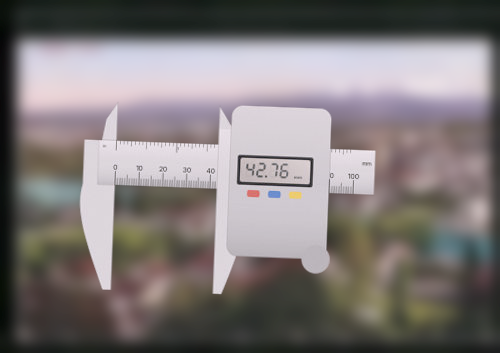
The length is 42.76 mm
